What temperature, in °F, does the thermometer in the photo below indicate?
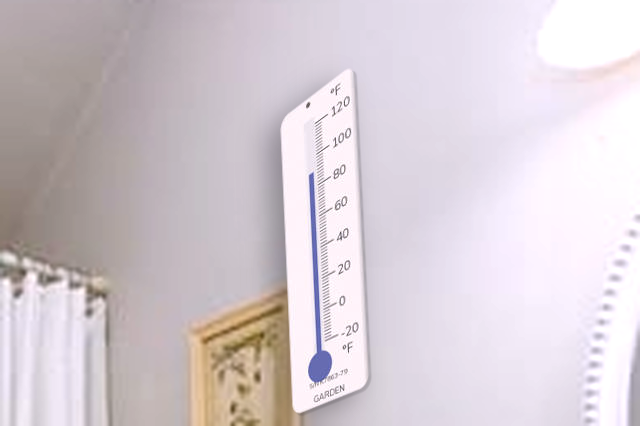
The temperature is 90 °F
